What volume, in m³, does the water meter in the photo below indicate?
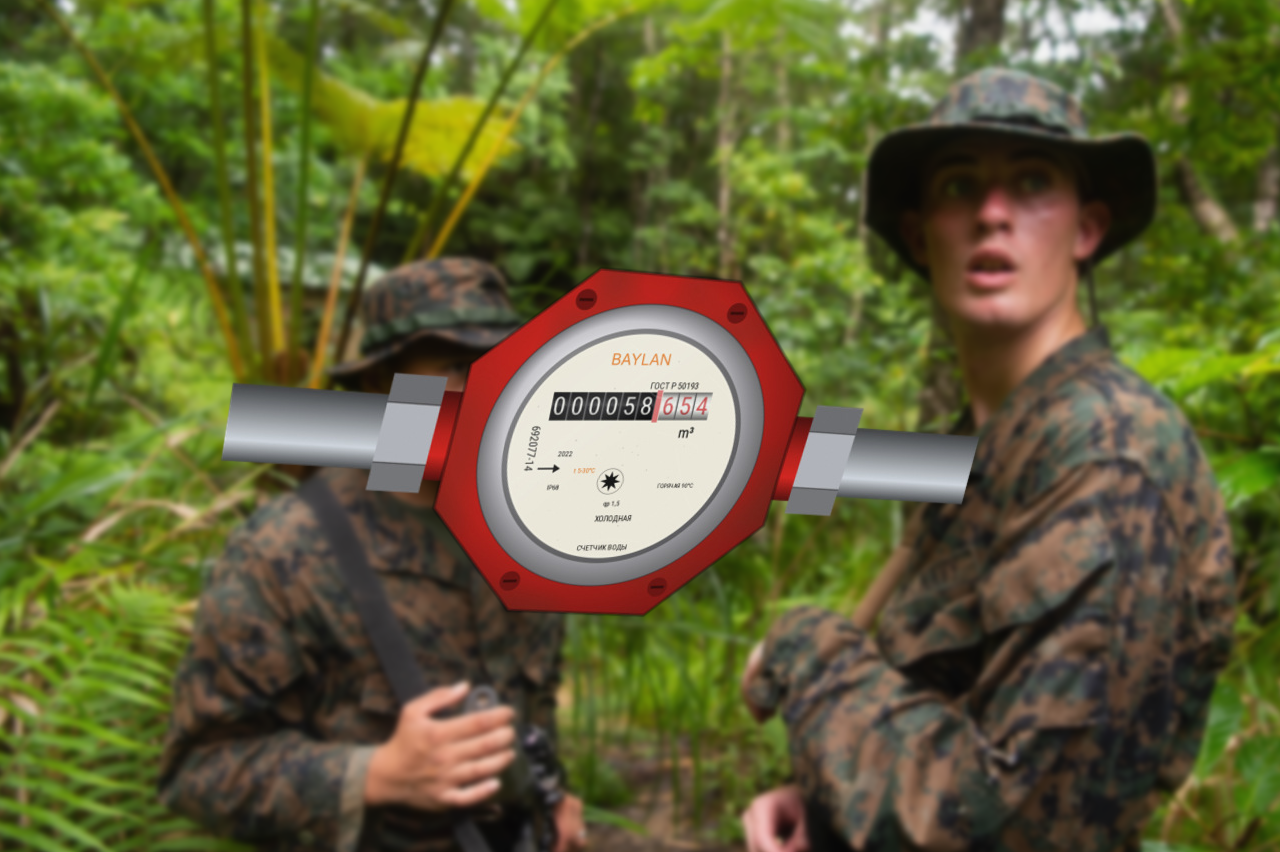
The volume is 58.654 m³
